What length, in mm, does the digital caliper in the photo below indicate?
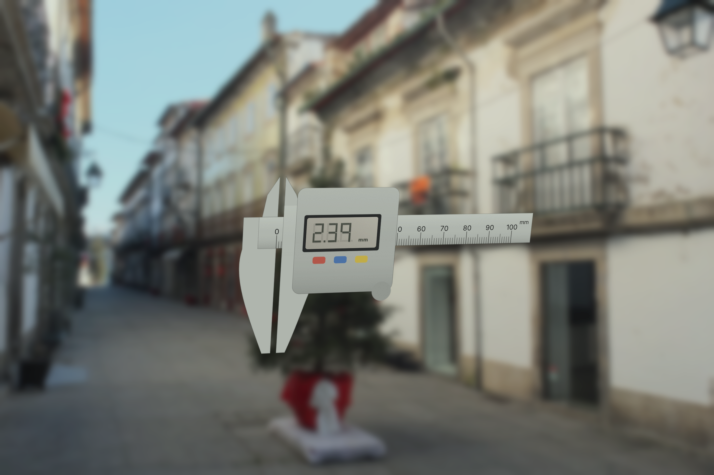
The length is 2.39 mm
